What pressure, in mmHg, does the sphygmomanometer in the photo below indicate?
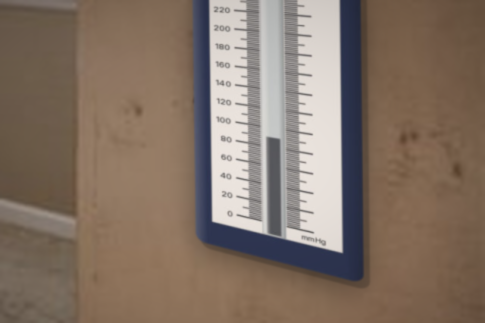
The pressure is 90 mmHg
